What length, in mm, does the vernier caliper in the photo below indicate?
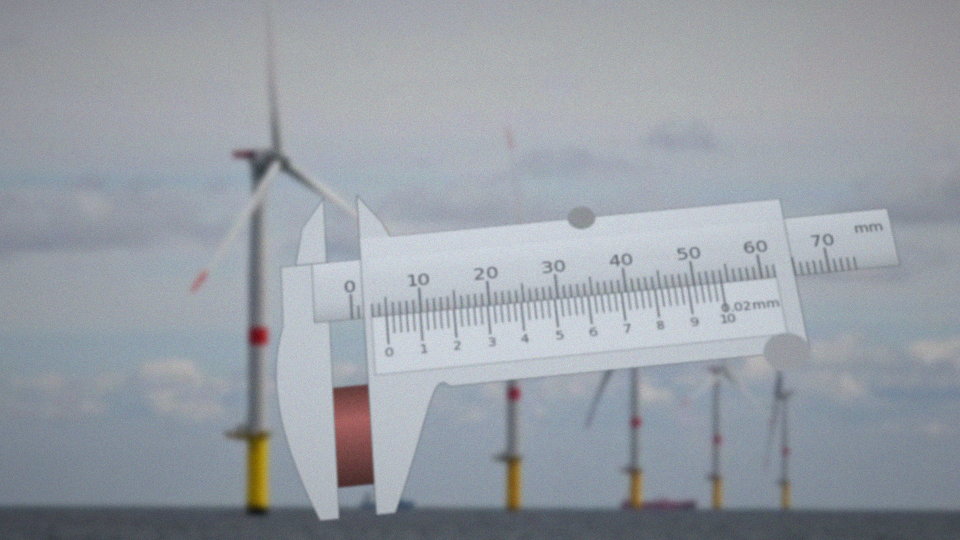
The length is 5.0 mm
